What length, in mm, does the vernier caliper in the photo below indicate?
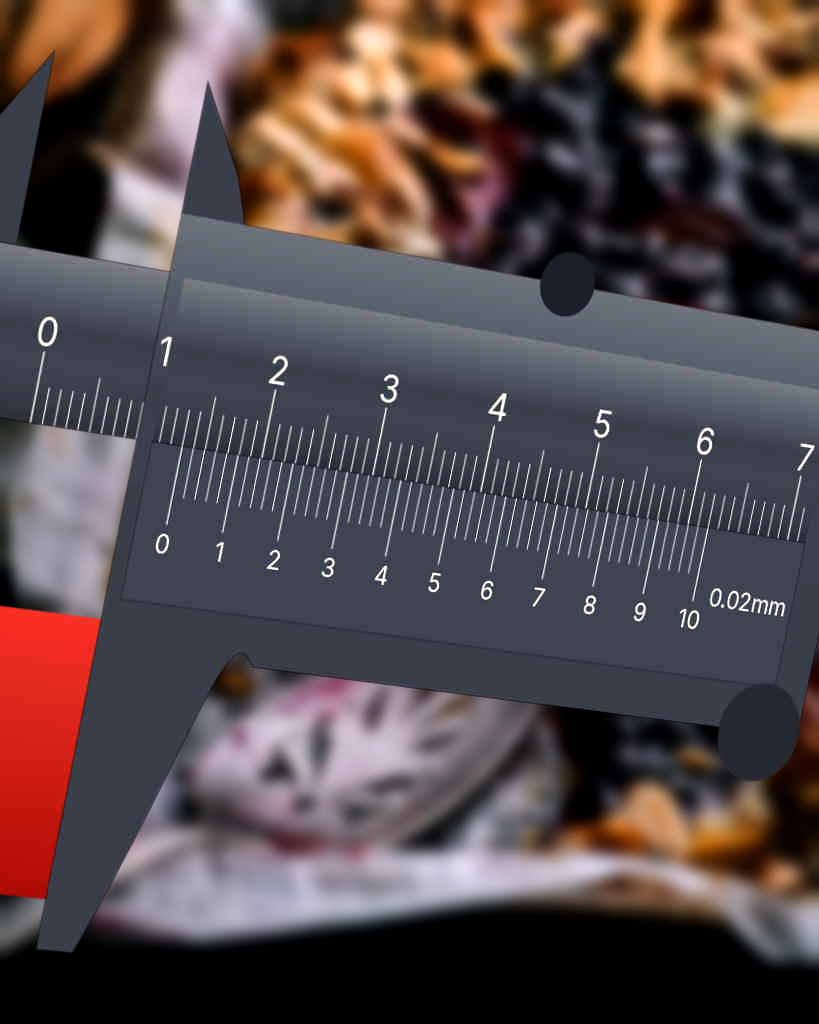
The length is 13.0 mm
